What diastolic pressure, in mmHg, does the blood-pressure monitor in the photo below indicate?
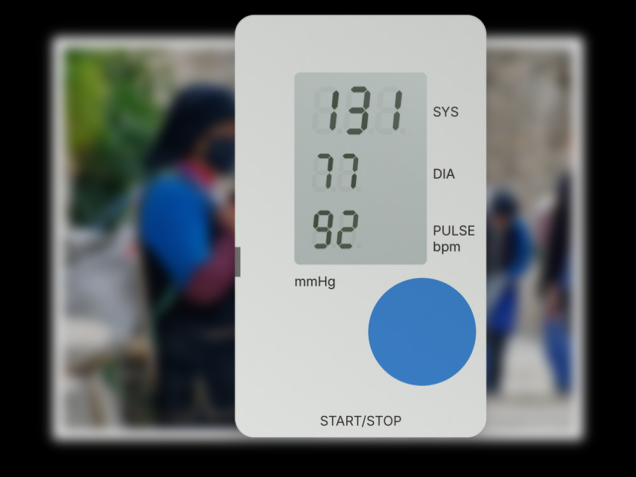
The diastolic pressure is 77 mmHg
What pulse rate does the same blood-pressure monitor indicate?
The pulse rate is 92 bpm
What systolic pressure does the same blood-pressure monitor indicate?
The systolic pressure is 131 mmHg
